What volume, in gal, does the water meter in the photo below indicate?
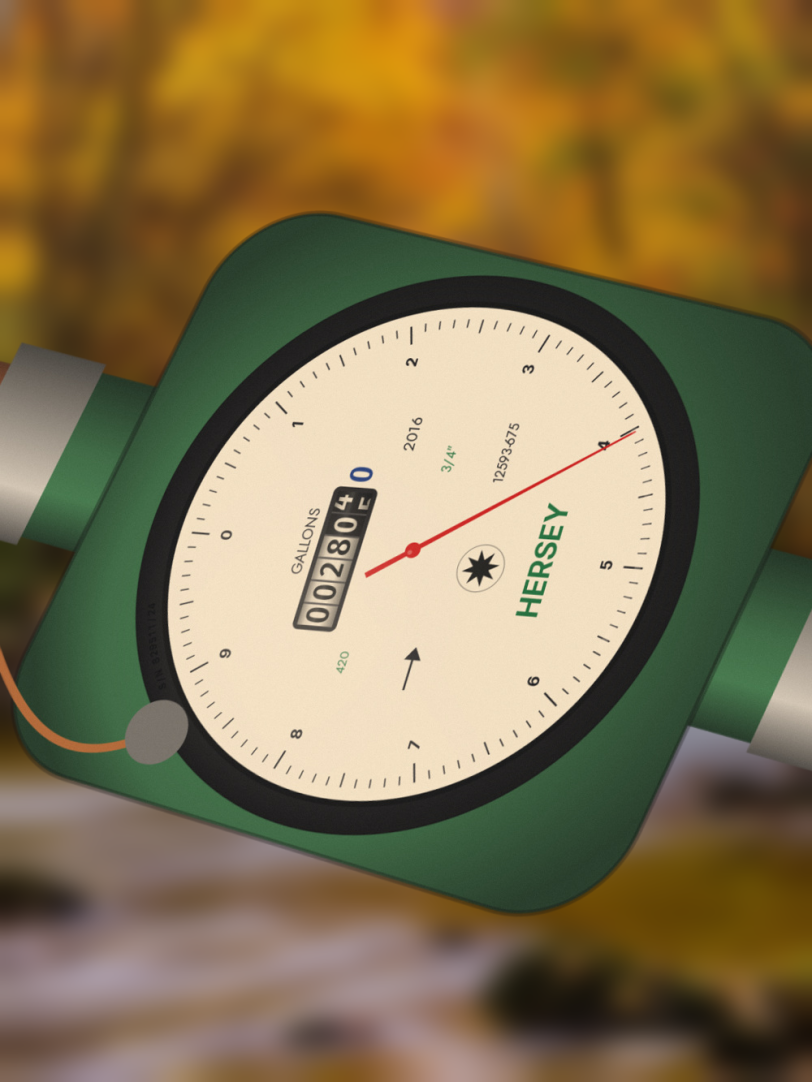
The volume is 28044.0 gal
